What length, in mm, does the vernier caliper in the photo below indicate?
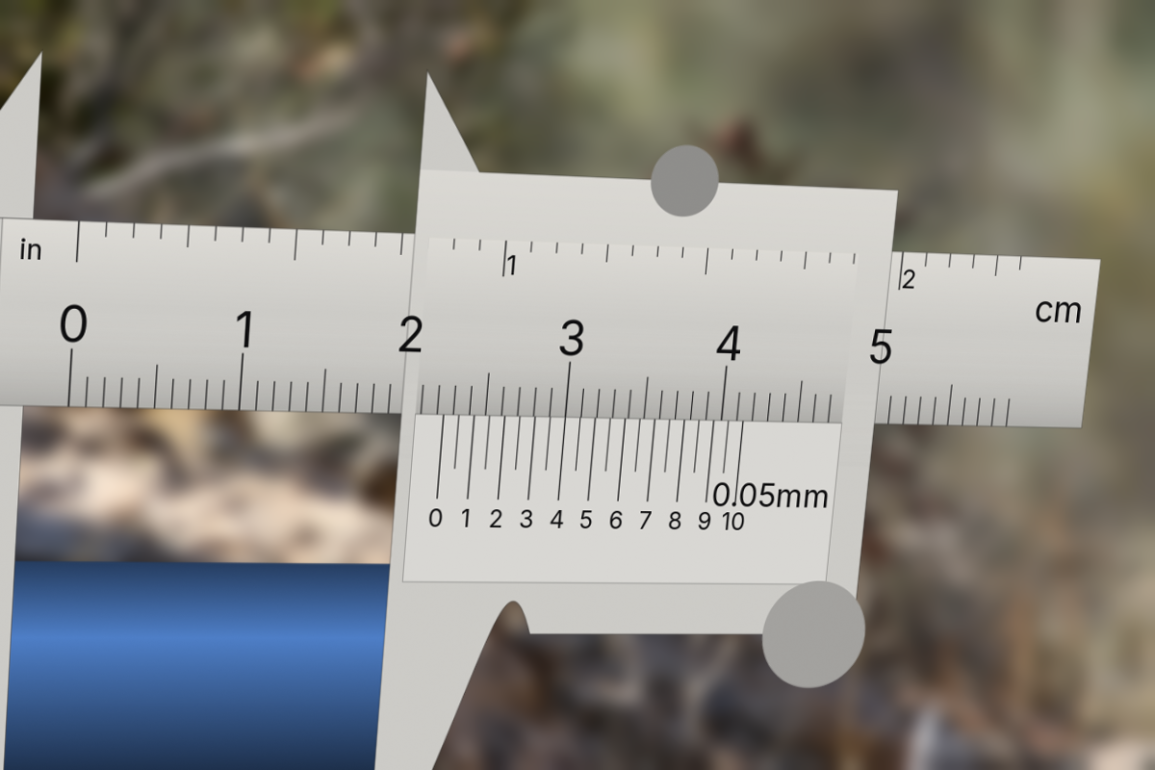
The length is 22.4 mm
